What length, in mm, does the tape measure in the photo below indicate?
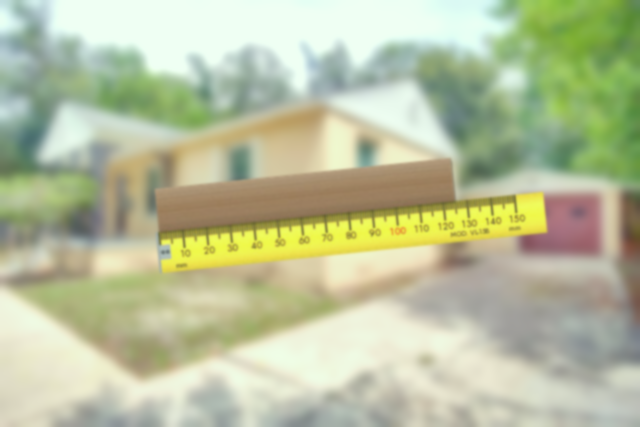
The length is 125 mm
